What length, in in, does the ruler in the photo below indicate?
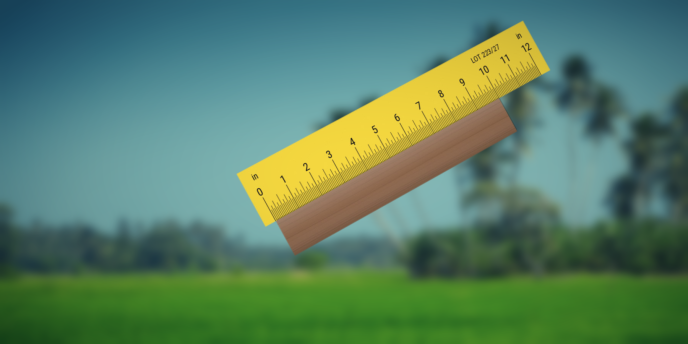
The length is 10 in
